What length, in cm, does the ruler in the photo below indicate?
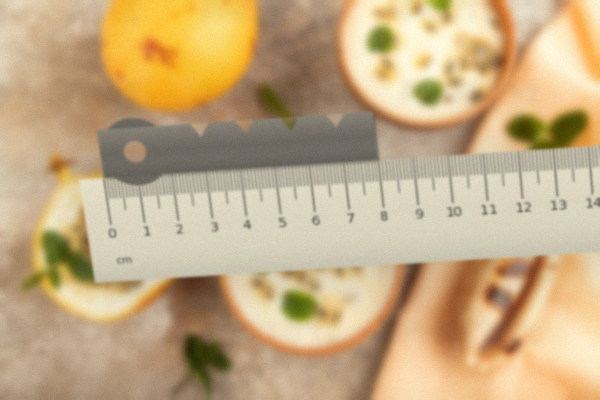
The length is 8 cm
